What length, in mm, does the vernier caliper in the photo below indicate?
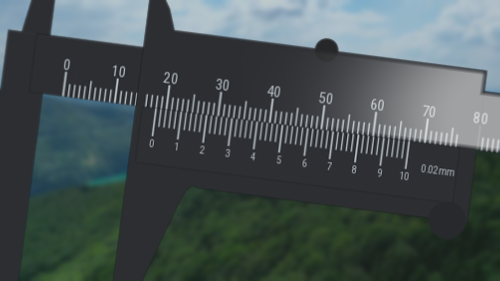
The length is 18.0 mm
